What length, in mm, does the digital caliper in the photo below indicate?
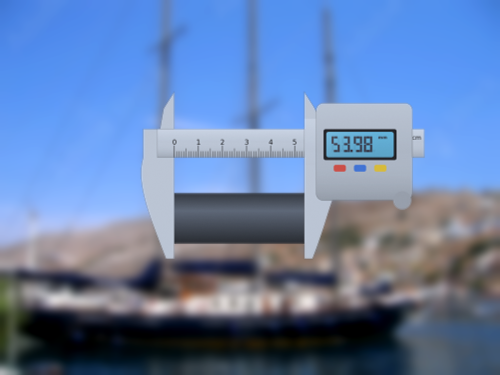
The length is 53.98 mm
